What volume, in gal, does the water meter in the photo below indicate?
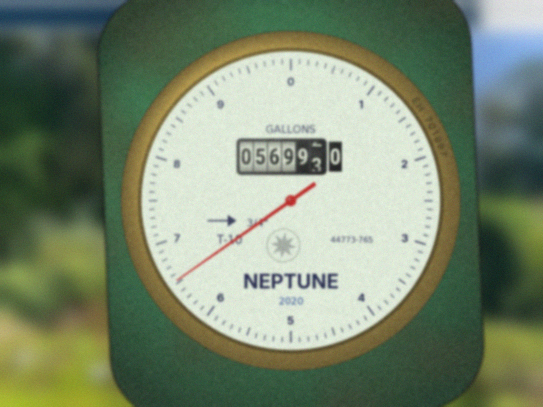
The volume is 569926.5 gal
